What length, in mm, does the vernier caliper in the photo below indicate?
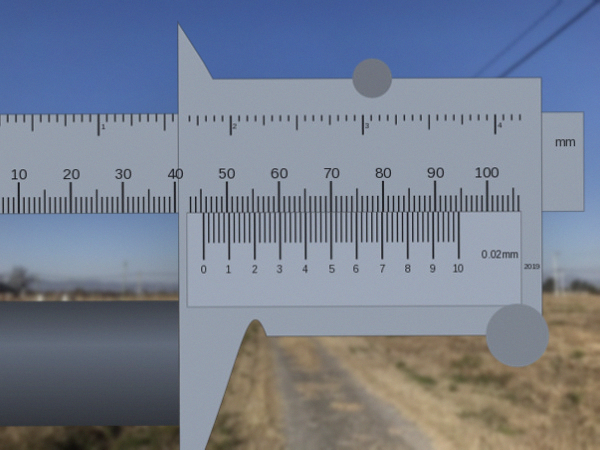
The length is 45.5 mm
